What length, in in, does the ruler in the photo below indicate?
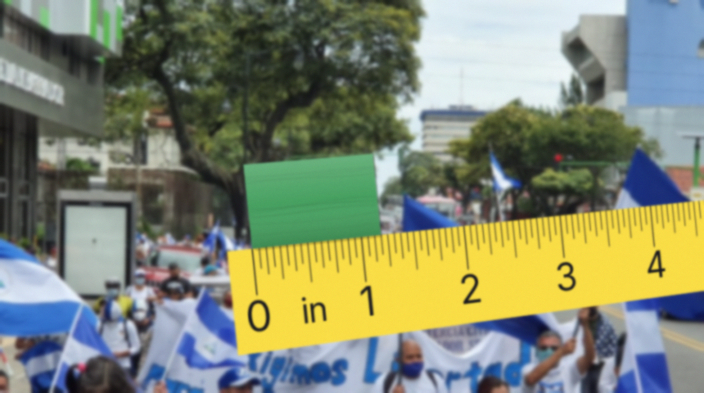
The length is 1.1875 in
